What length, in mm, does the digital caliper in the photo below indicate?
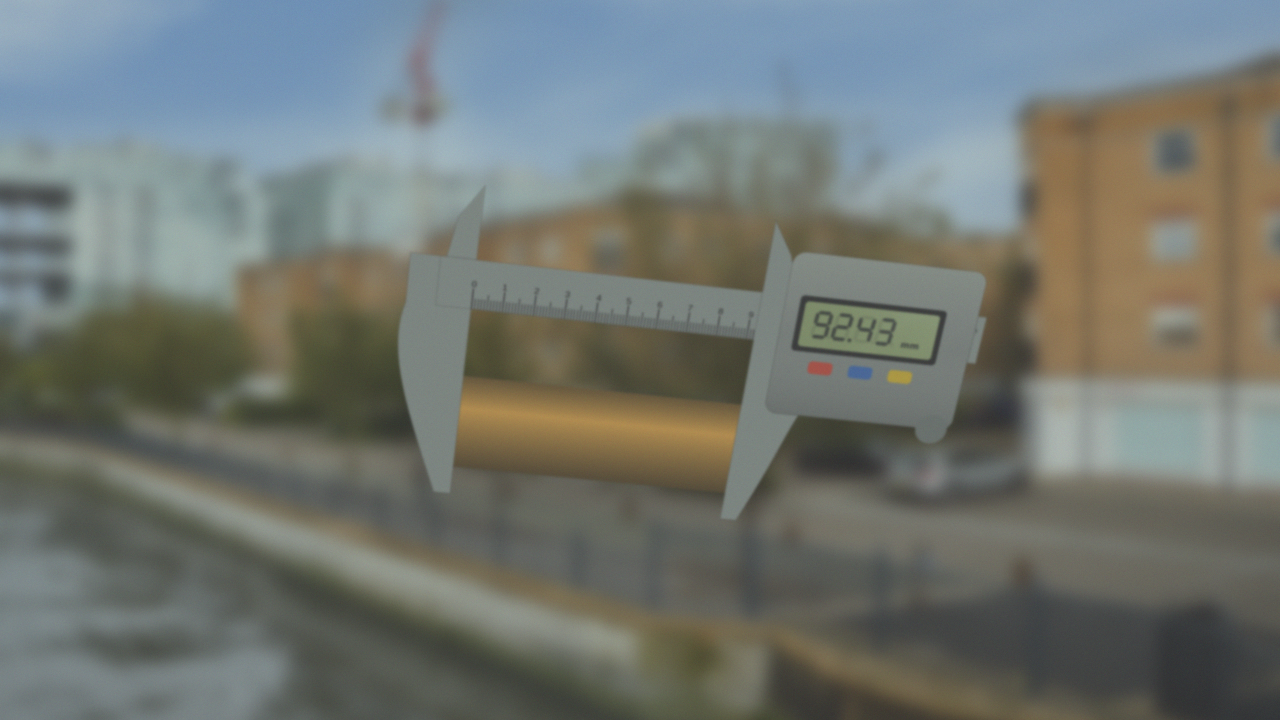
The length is 92.43 mm
